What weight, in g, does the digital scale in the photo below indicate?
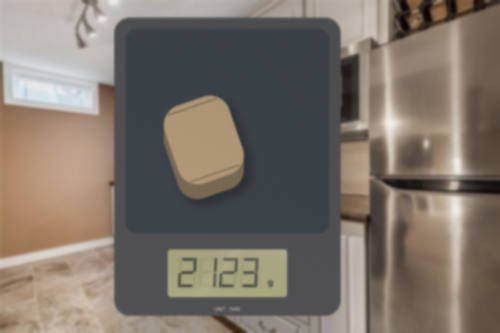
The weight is 2123 g
